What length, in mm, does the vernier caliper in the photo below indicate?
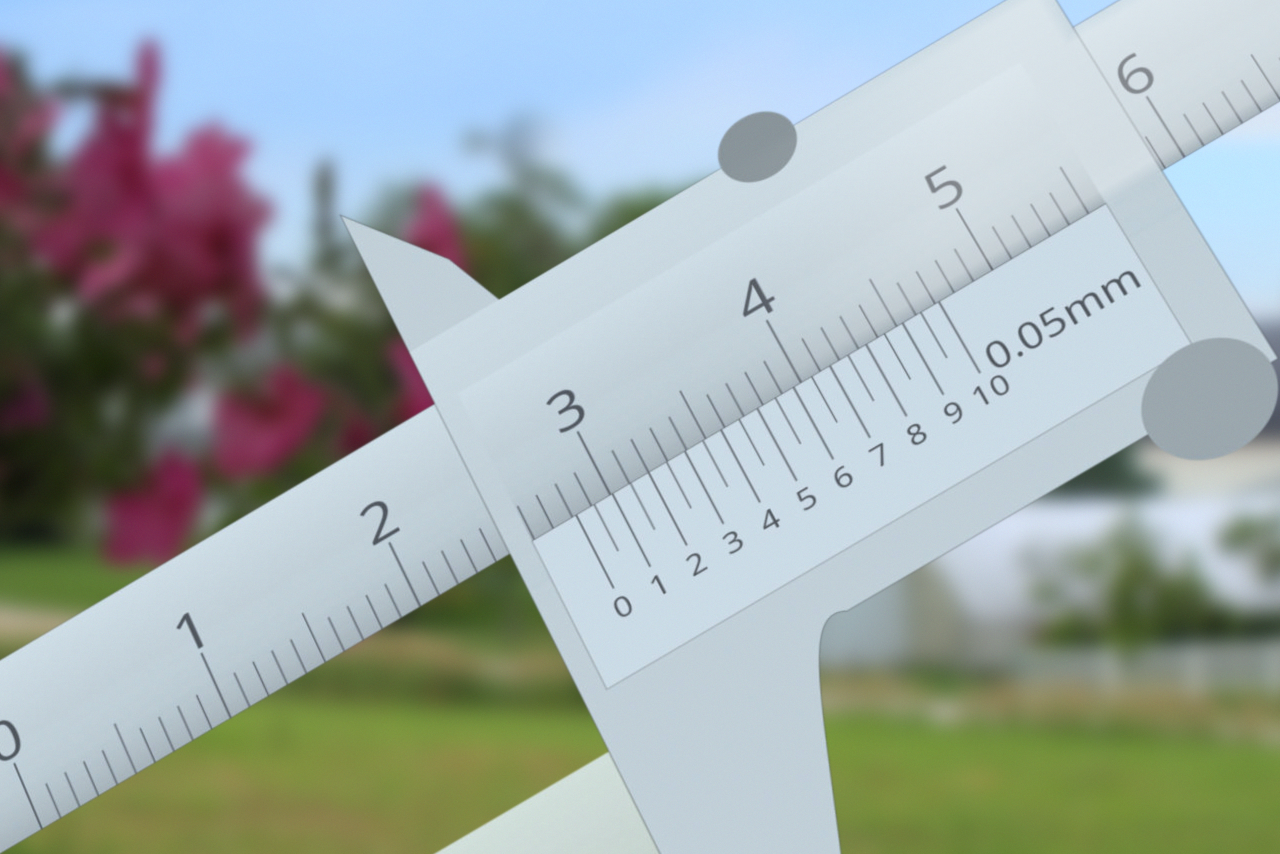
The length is 28.2 mm
